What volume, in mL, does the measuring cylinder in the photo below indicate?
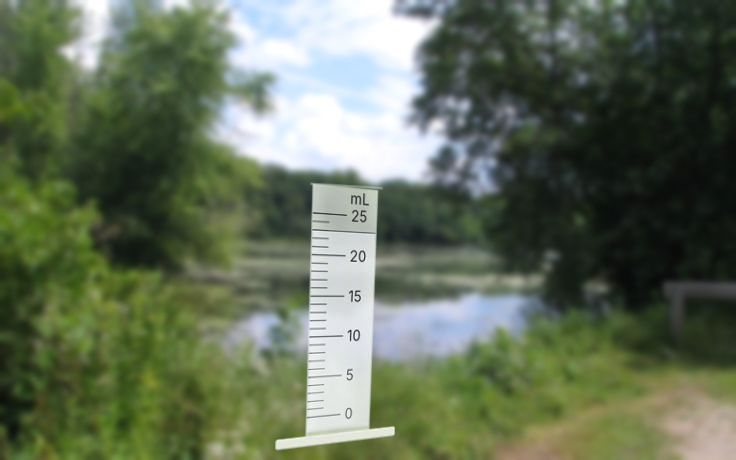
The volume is 23 mL
